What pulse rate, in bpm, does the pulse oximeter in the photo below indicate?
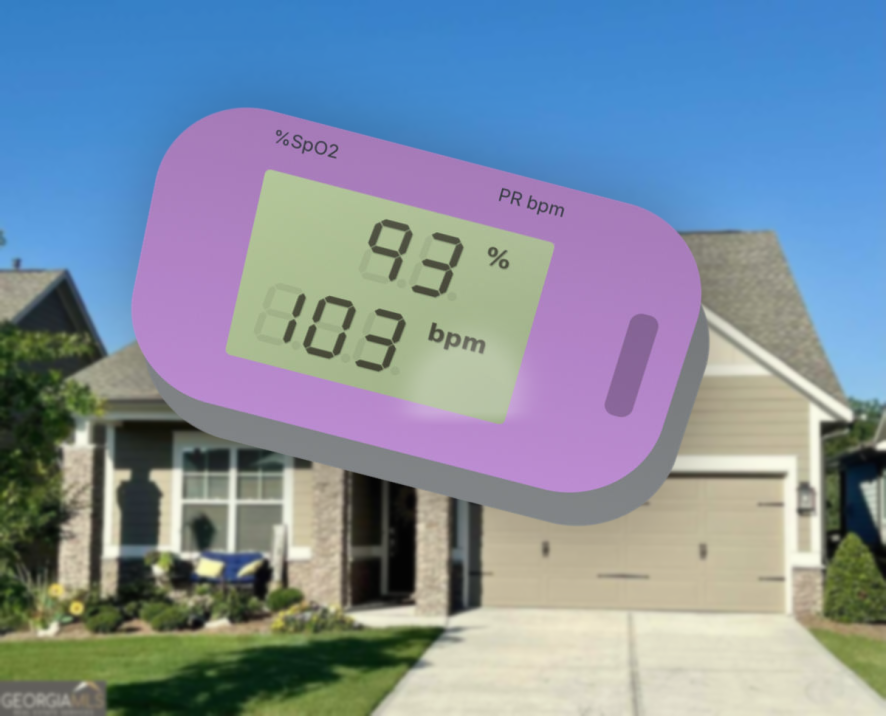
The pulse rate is 103 bpm
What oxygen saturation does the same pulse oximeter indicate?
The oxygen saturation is 93 %
